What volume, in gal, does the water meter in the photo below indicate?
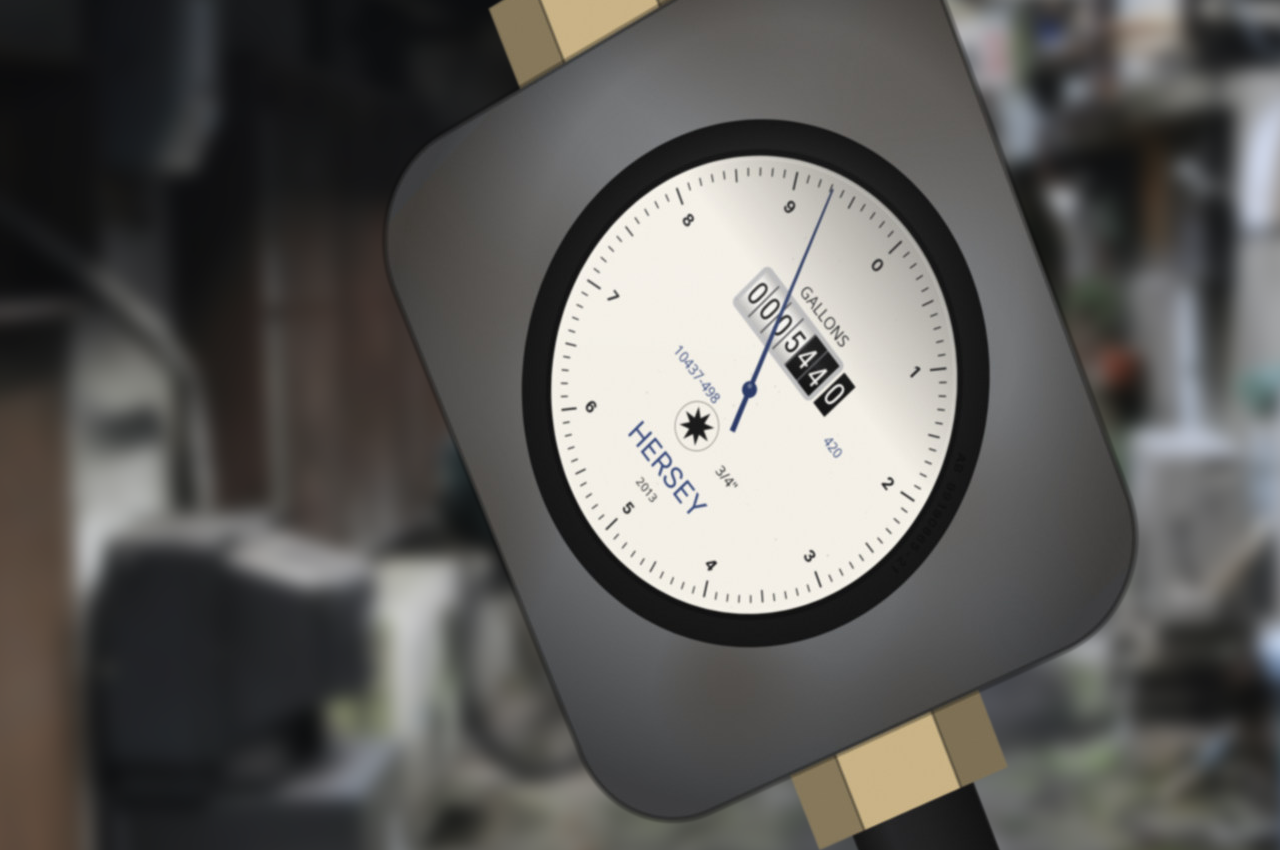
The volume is 5439.3 gal
